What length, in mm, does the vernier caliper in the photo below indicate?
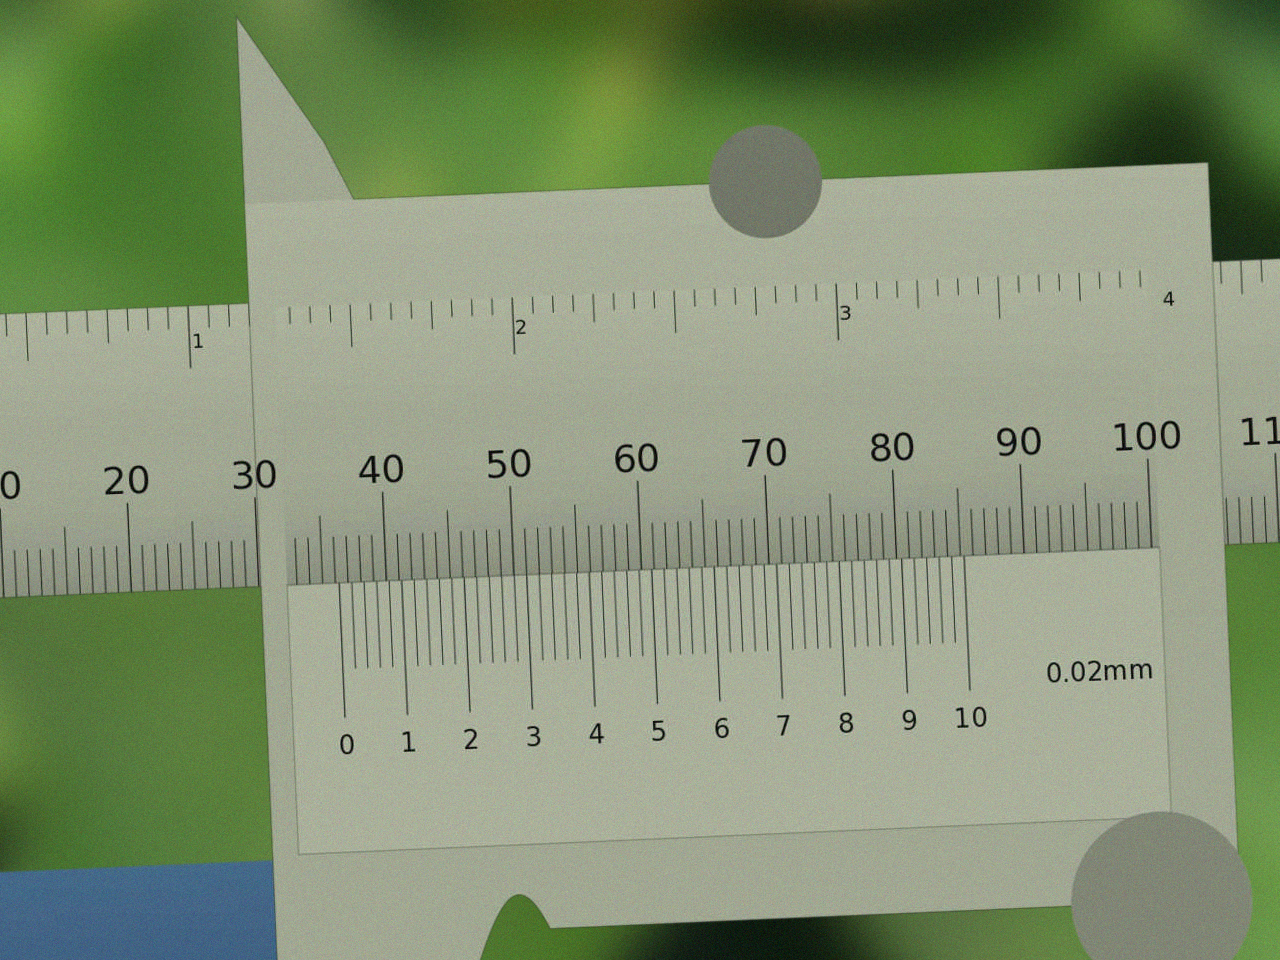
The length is 36.3 mm
